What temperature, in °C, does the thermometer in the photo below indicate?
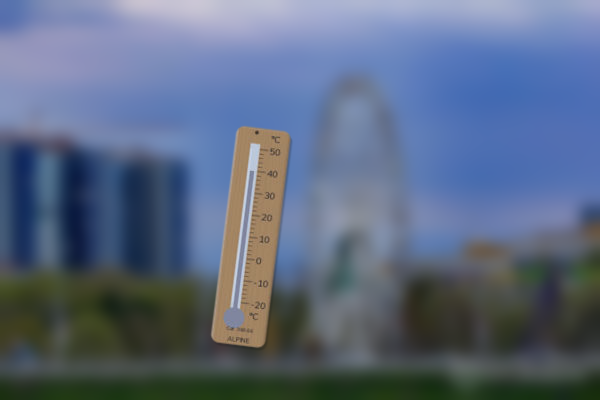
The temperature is 40 °C
